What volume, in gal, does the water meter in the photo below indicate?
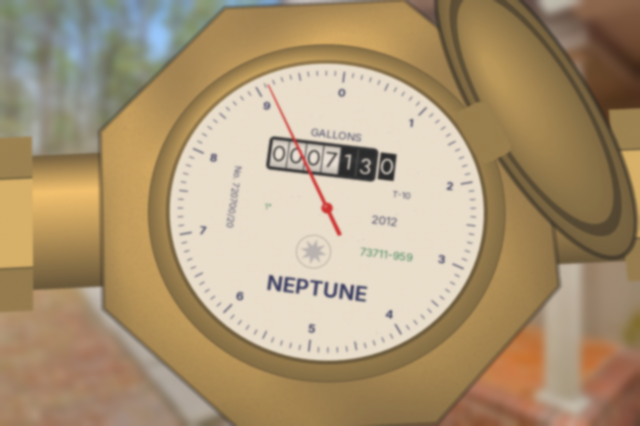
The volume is 7129.1 gal
